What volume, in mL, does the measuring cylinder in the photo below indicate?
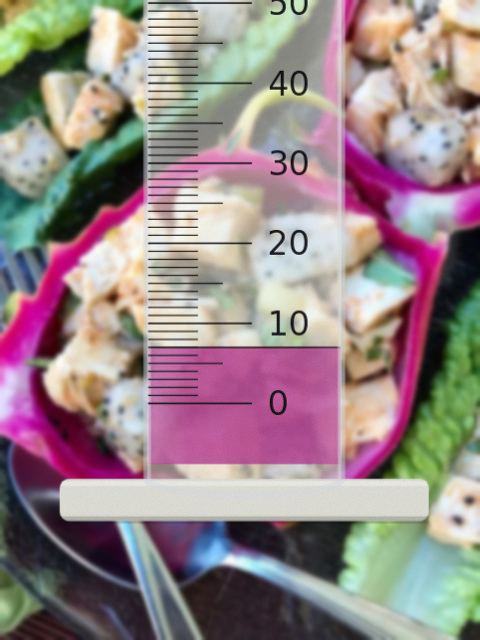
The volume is 7 mL
